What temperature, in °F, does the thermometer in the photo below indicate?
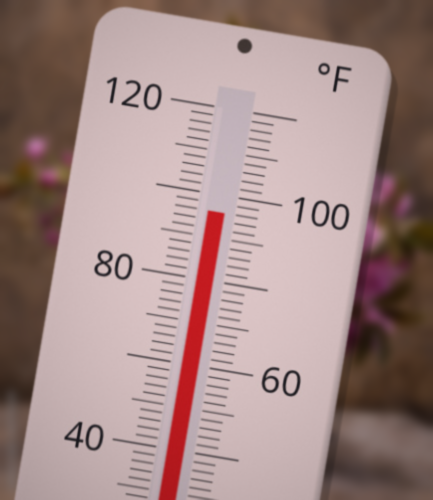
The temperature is 96 °F
